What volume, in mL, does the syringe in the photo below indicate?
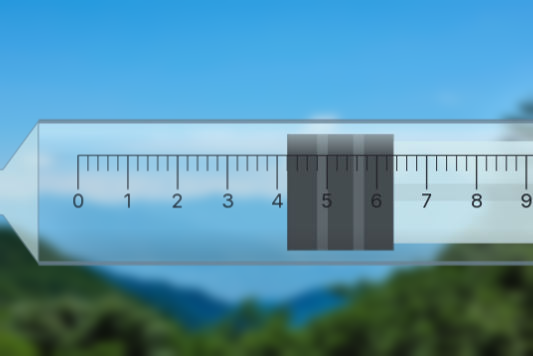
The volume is 4.2 mL
